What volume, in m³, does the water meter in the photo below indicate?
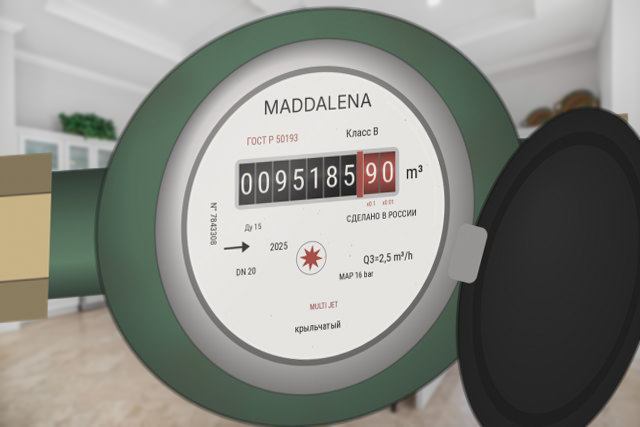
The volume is 95185.90 m³
